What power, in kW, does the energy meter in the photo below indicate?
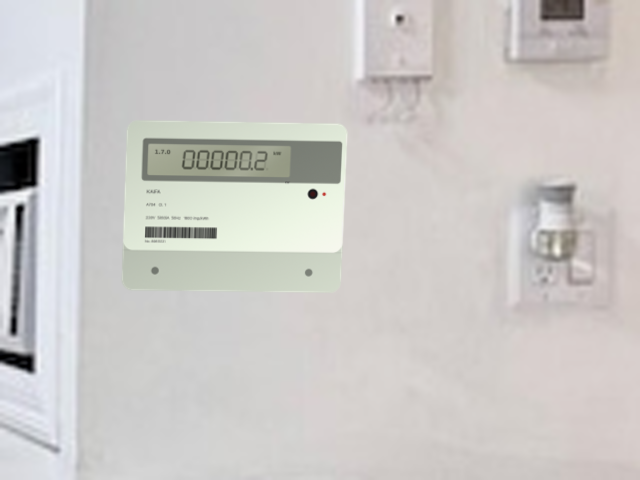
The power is 0.2 kW
